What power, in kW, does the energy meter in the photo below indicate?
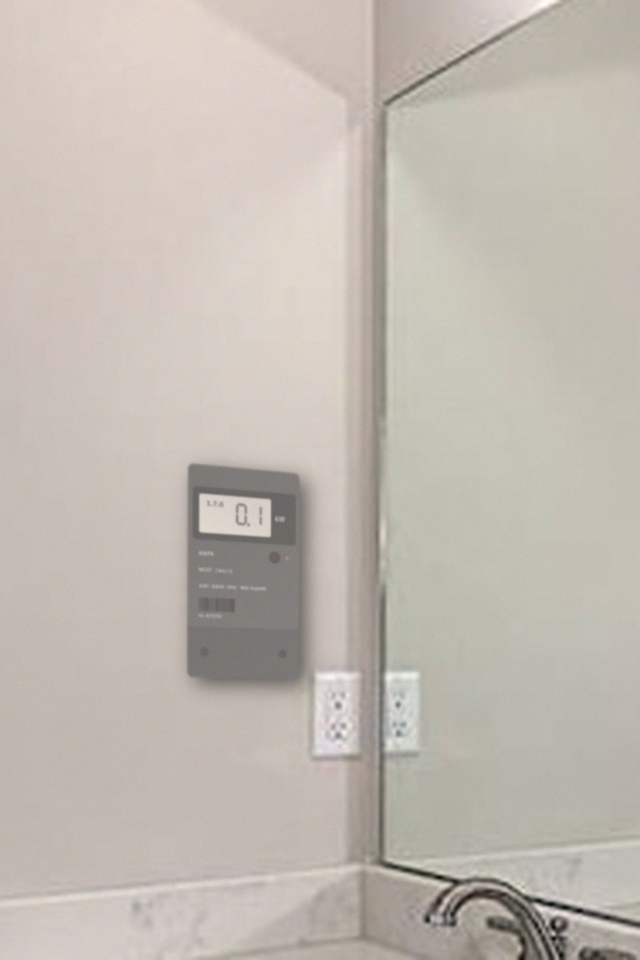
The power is 0.1 kW
